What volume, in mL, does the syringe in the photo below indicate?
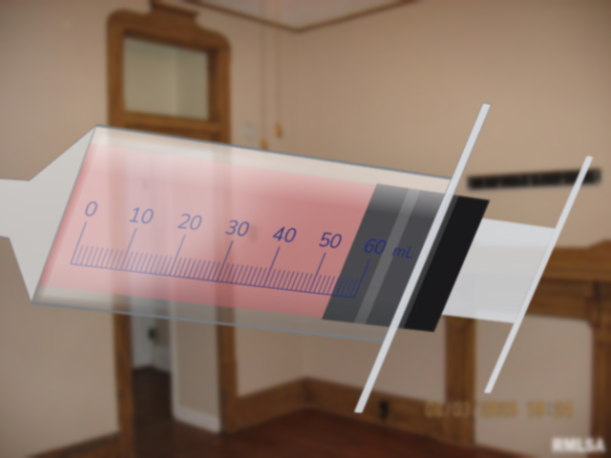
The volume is 55 mL
